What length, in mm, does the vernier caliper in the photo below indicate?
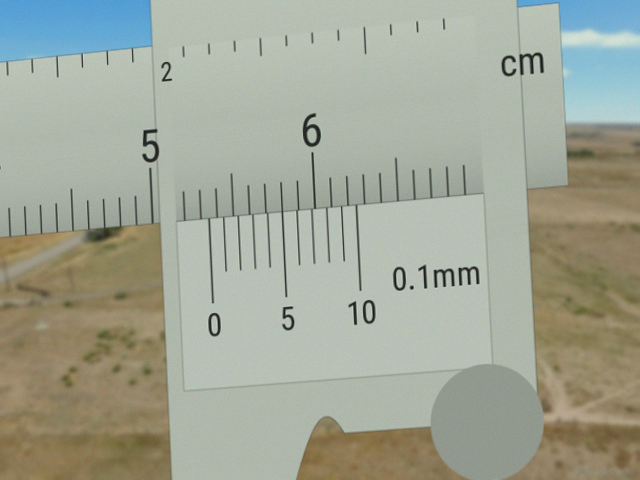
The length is 53.5 mm
